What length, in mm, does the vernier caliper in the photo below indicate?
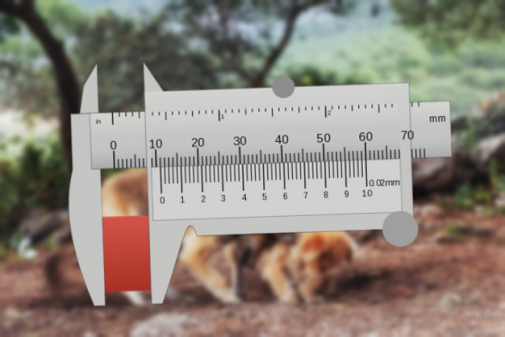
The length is 11.0 mm
